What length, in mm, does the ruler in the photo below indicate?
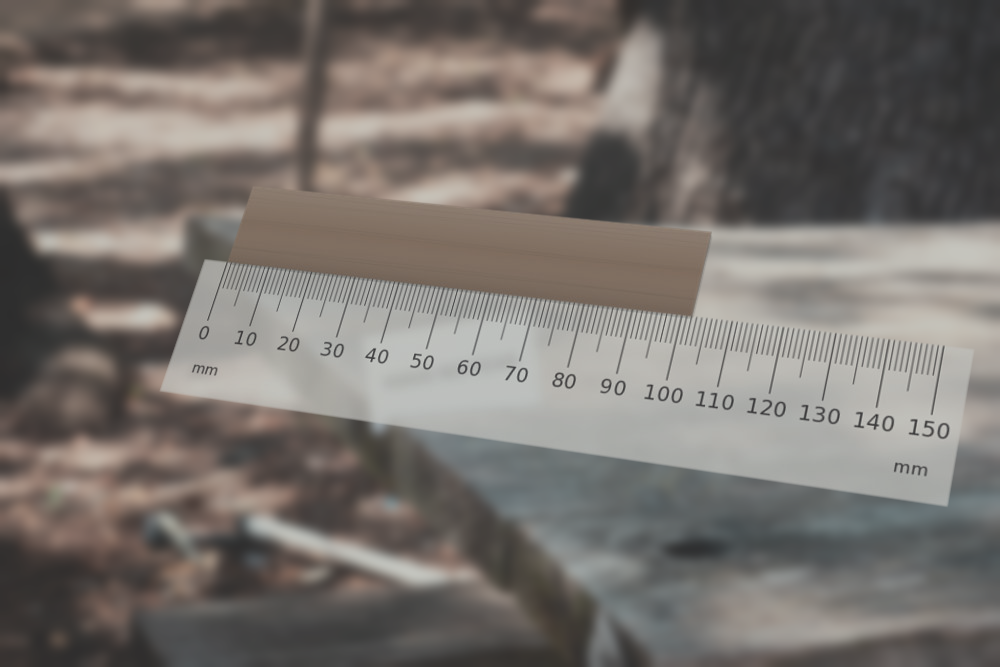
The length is 102 mm
